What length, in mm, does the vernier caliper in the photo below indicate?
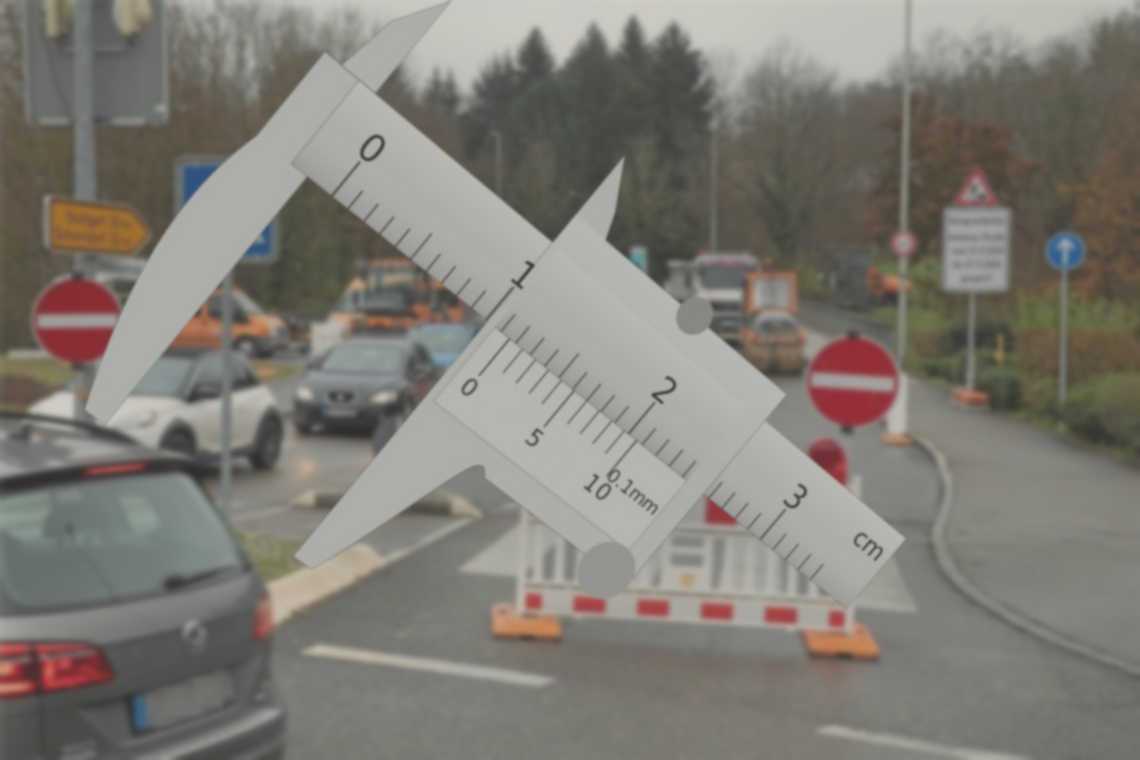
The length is 11.6 mm
